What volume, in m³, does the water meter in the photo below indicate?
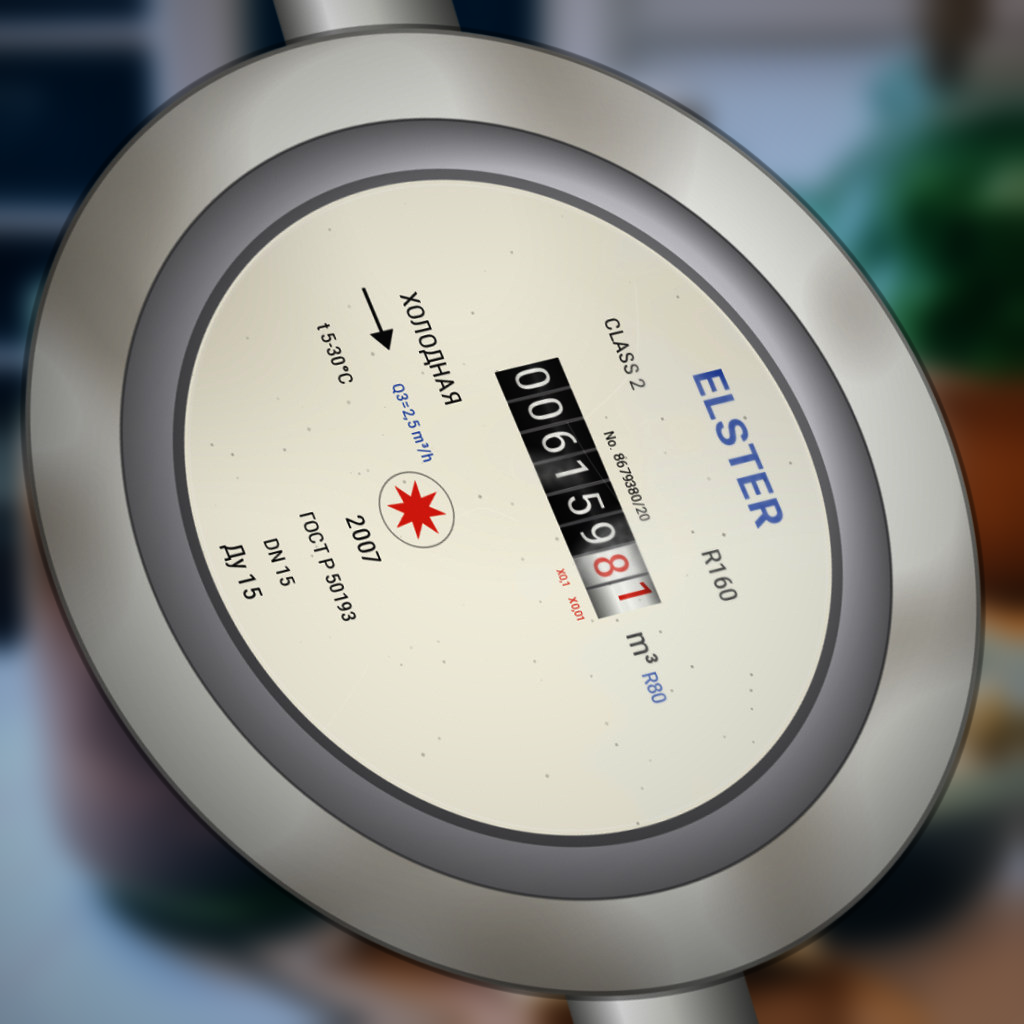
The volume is 6159.81 m³
